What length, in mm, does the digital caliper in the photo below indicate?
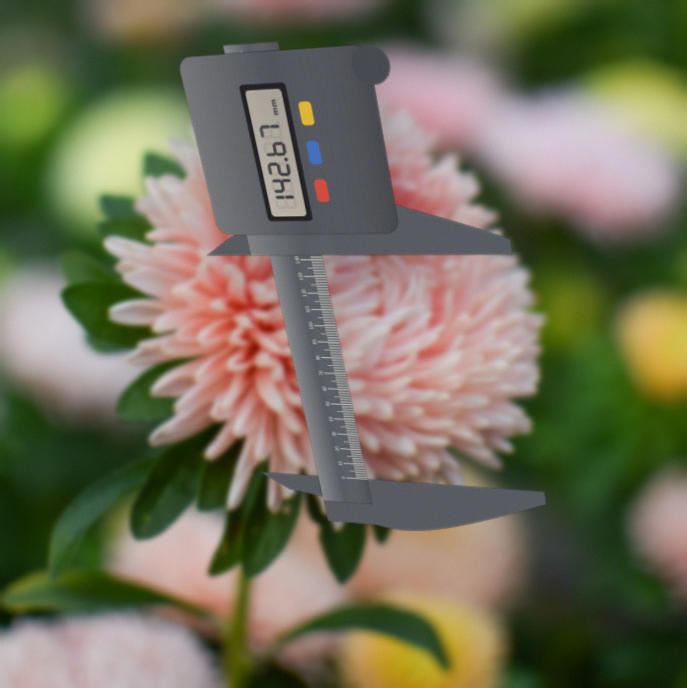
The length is 142.67 mm
